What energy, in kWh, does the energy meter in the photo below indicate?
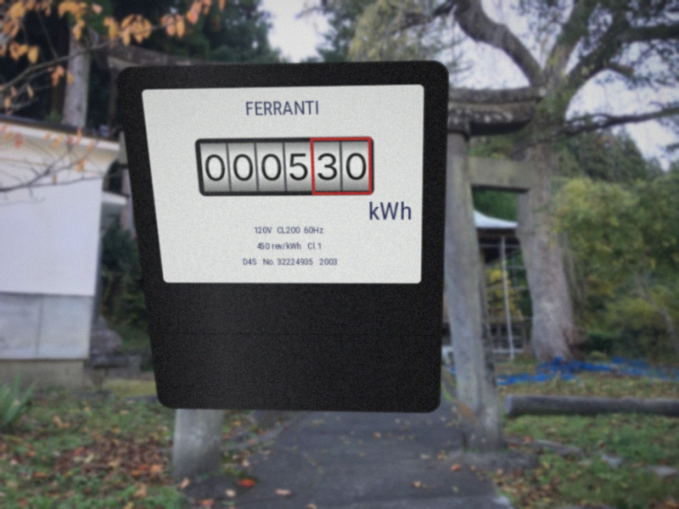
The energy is 5.30 kWh
